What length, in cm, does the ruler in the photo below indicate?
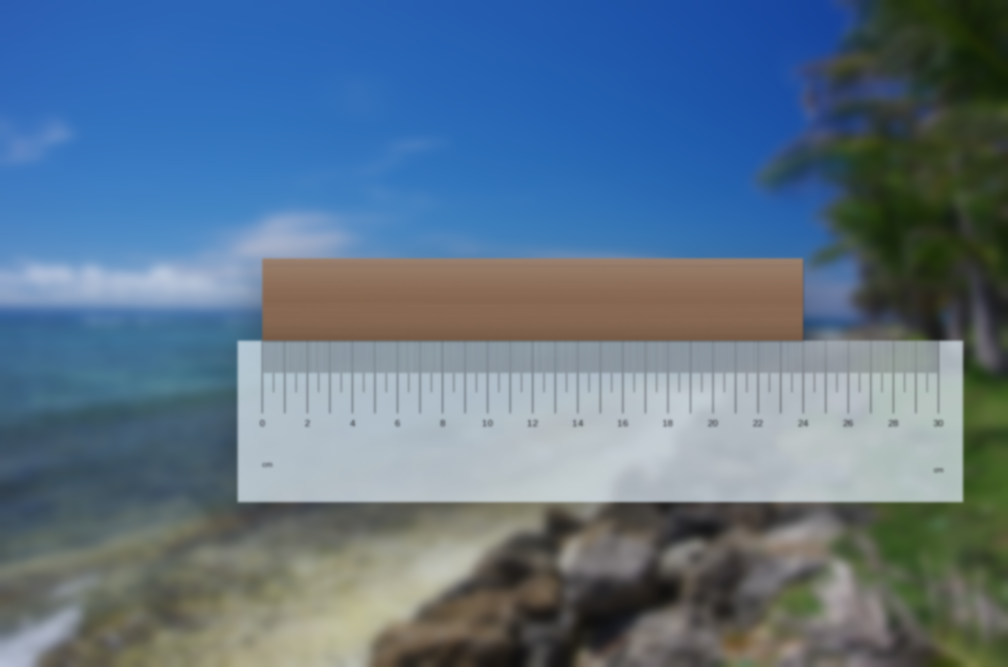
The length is 24 cm
